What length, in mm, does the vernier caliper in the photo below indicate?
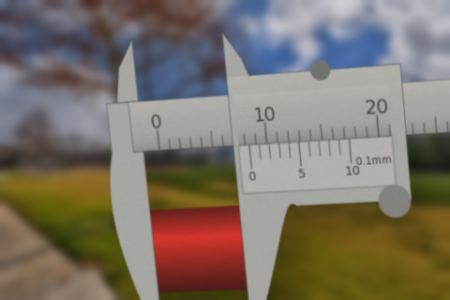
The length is 8.4 mm
